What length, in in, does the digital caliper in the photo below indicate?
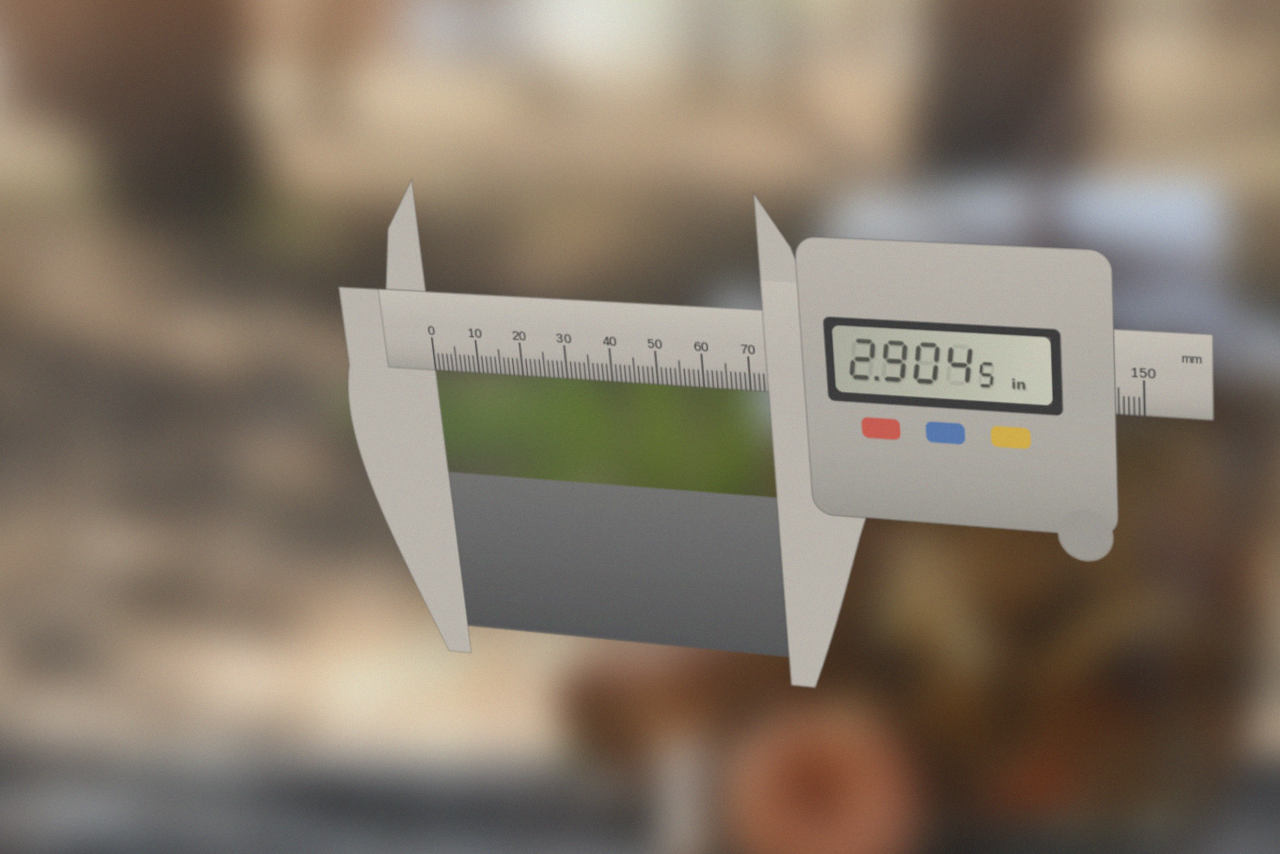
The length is 2.9045 in
